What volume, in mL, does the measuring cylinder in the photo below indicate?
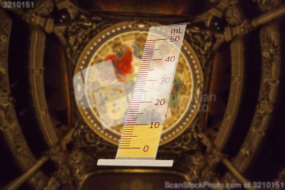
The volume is 10 mL
